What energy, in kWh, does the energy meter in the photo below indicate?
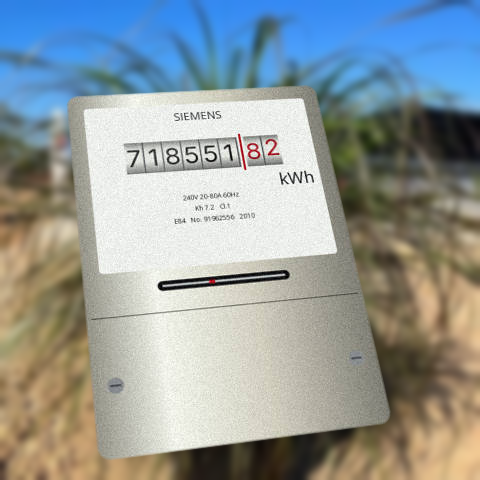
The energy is 718551.82 kWh
